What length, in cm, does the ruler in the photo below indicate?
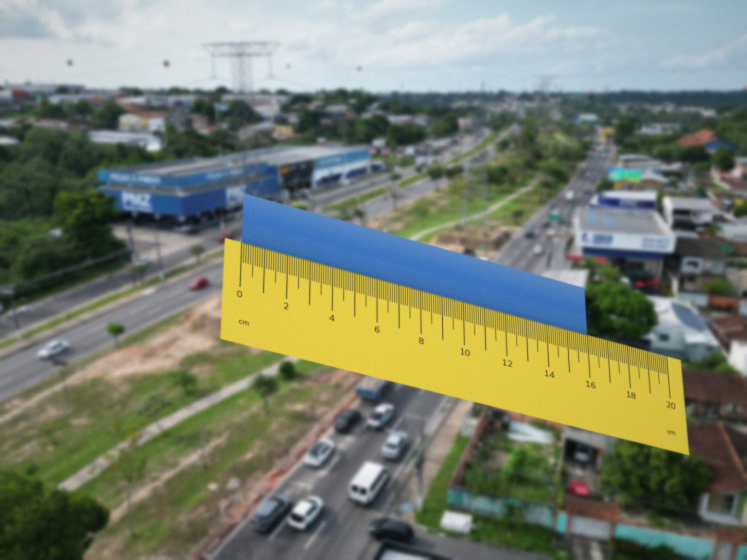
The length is 16 cm
